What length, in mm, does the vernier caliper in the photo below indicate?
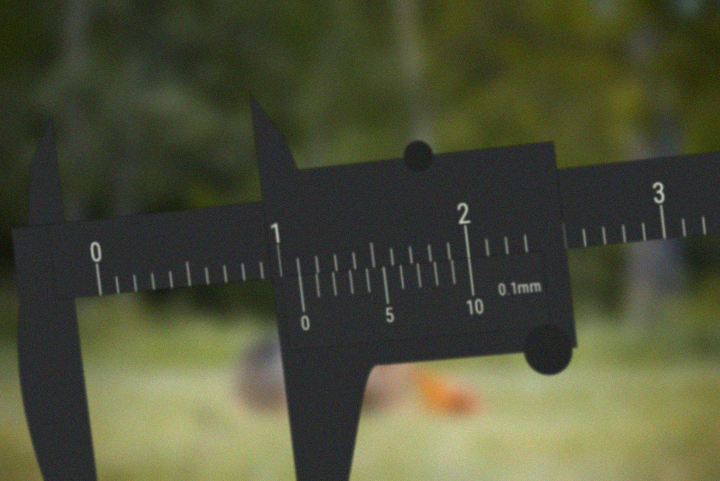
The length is 11.0 mm
